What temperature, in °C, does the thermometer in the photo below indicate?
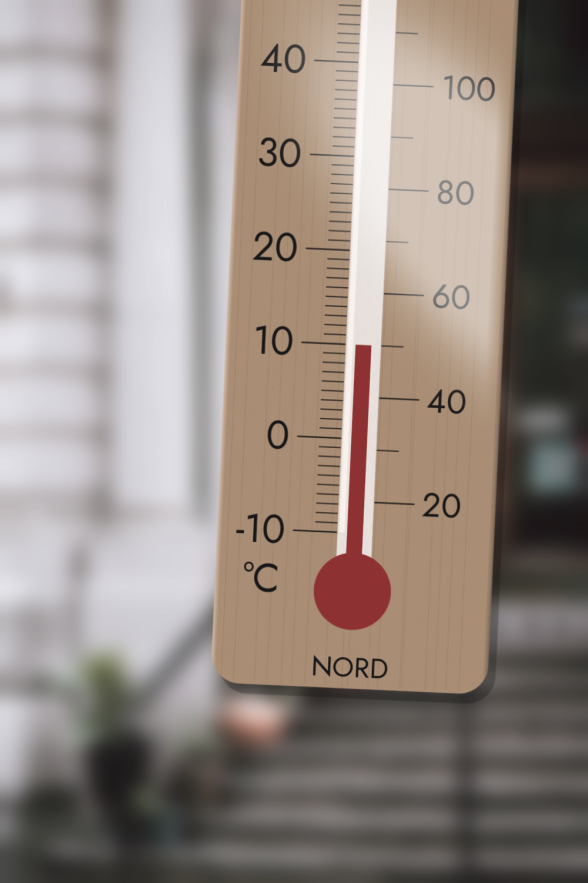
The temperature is 10 °C
